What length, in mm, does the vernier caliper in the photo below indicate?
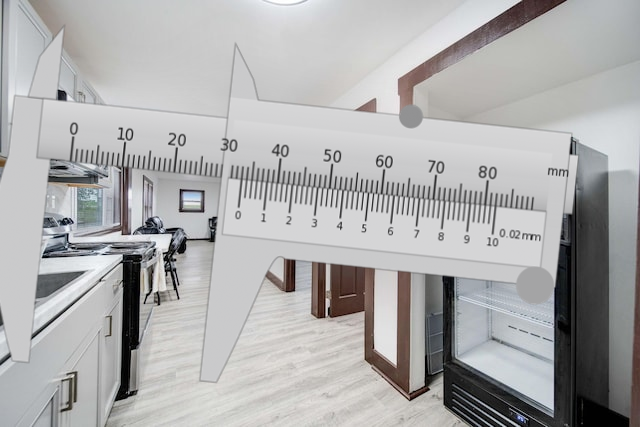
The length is 33.0 mm
